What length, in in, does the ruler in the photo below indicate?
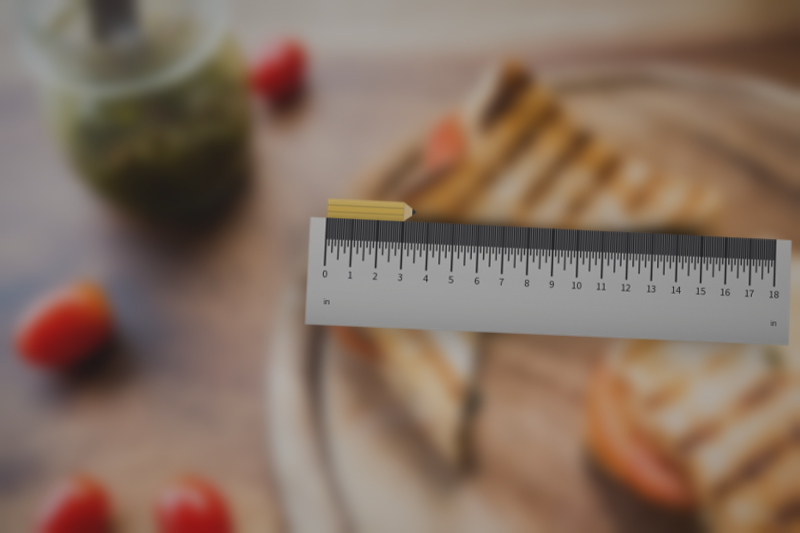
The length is 3.5 in
